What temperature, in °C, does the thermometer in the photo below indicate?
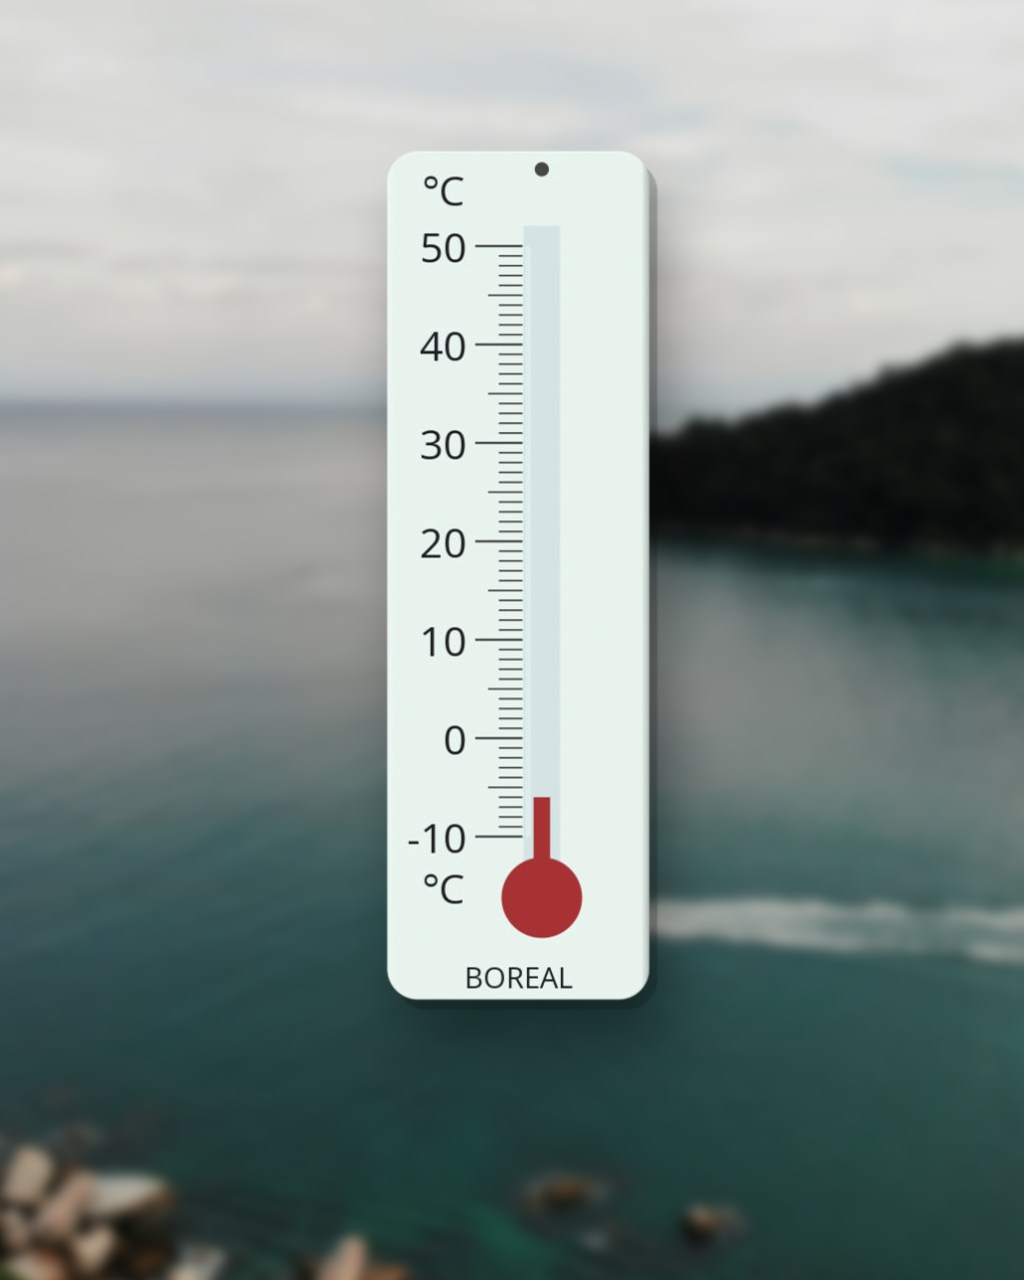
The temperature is -6 °C
